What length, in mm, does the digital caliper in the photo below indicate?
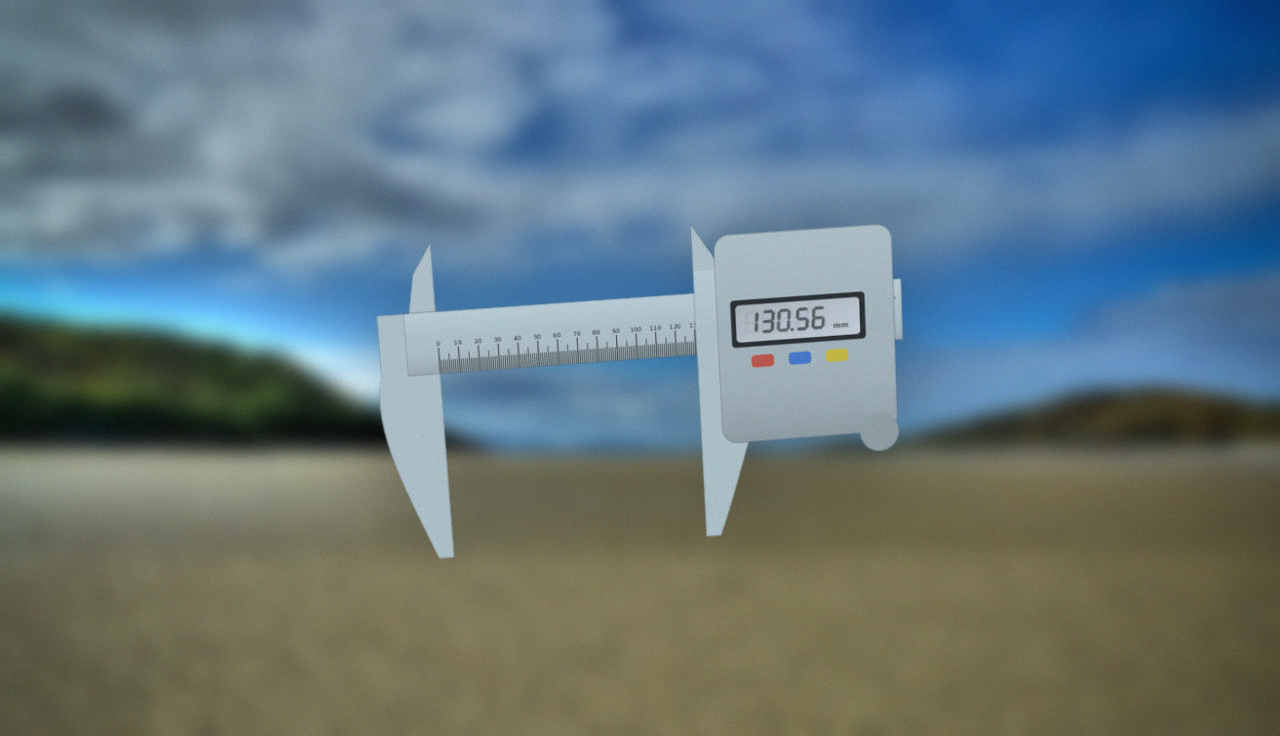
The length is 130.56 mm
